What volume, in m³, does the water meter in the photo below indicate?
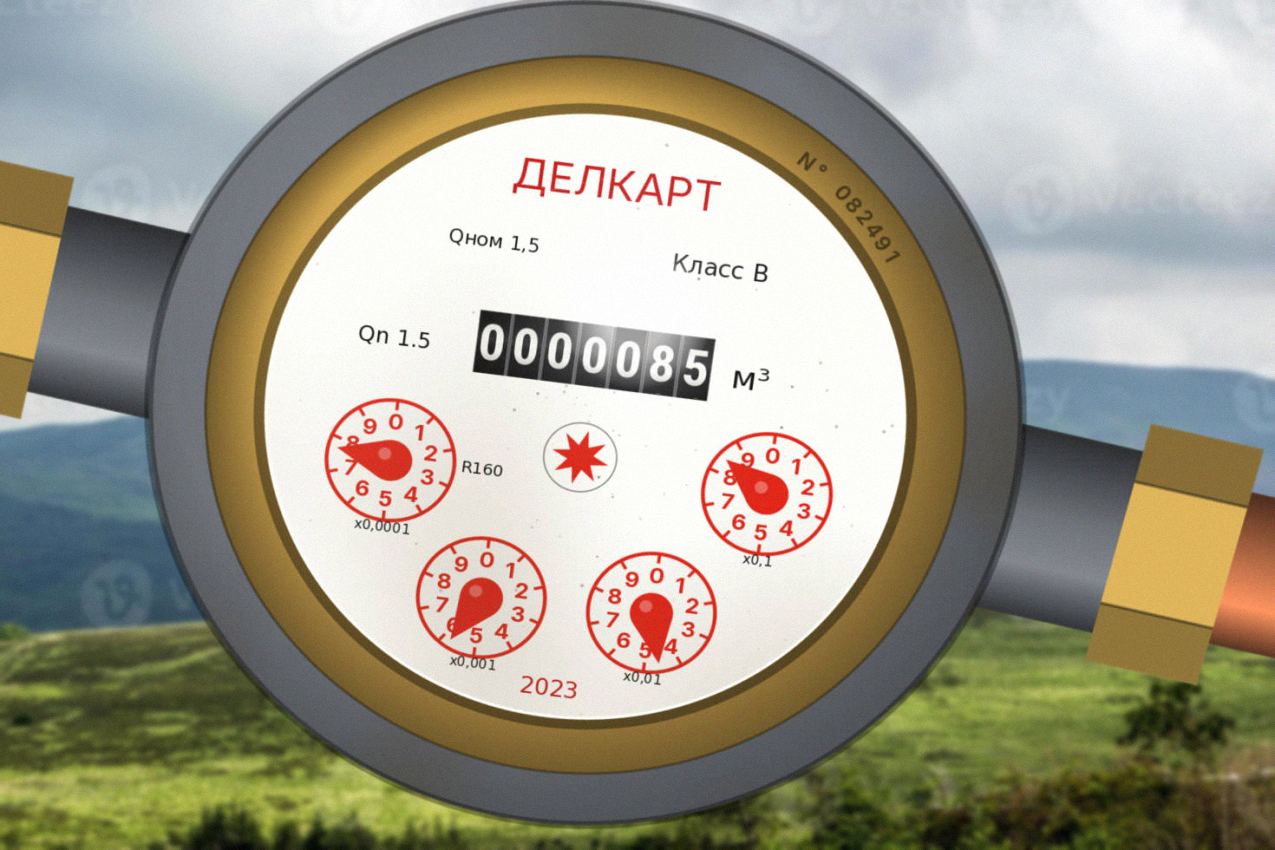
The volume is 85.8457 m³
